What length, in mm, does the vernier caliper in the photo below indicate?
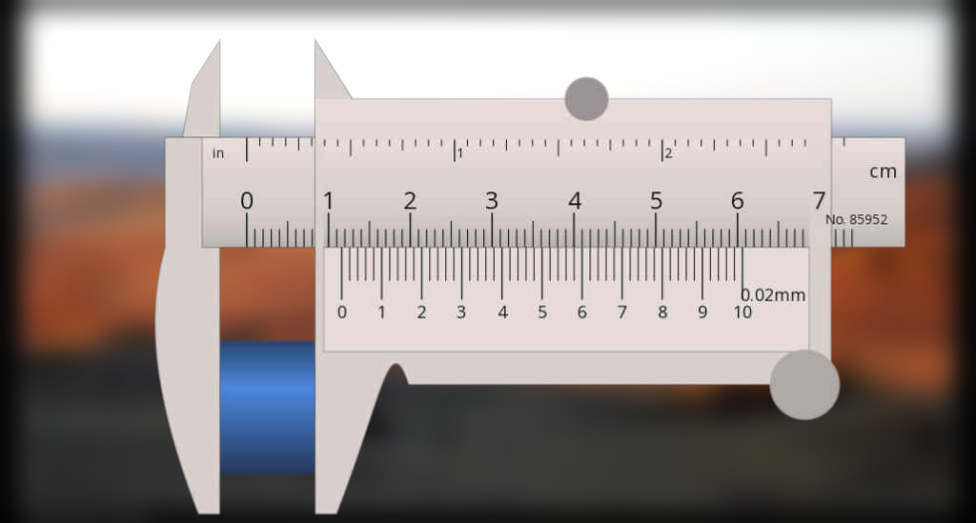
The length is 11.6 mm
